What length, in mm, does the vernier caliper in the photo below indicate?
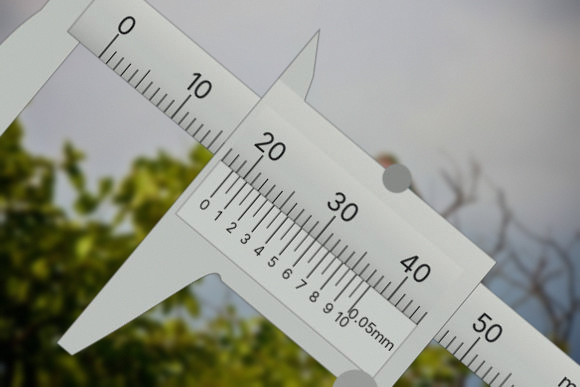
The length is 18.6 mm
